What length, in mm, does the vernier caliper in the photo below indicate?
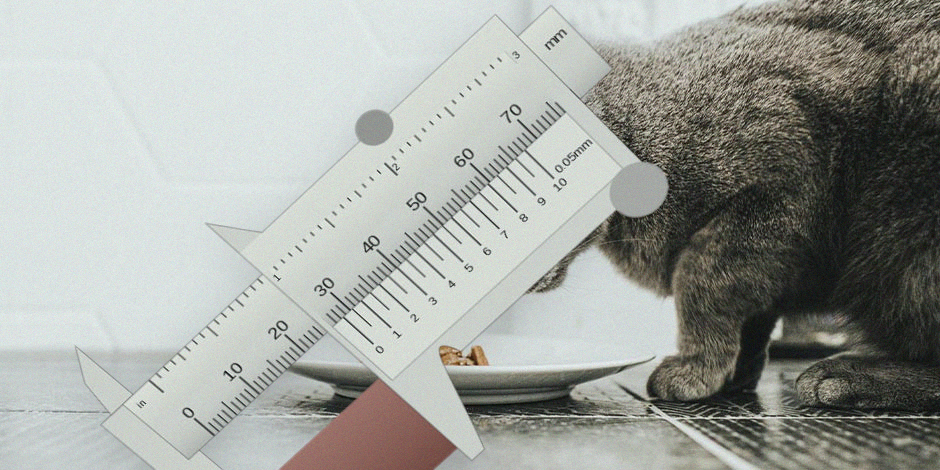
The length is 28.4 mm
